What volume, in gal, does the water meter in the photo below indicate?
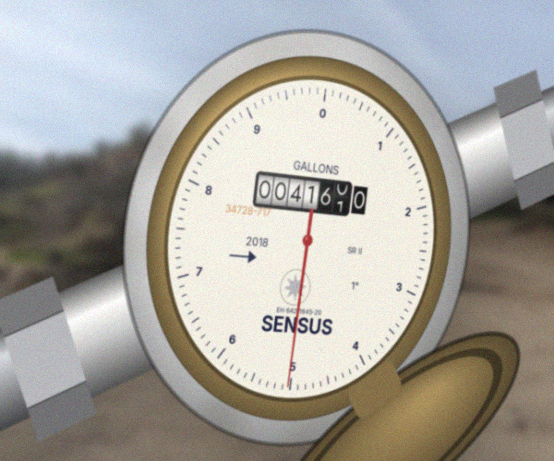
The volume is 41605.0 gal
